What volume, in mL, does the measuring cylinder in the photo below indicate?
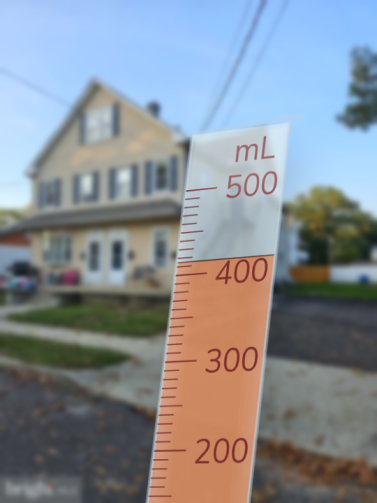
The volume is 415 mL
